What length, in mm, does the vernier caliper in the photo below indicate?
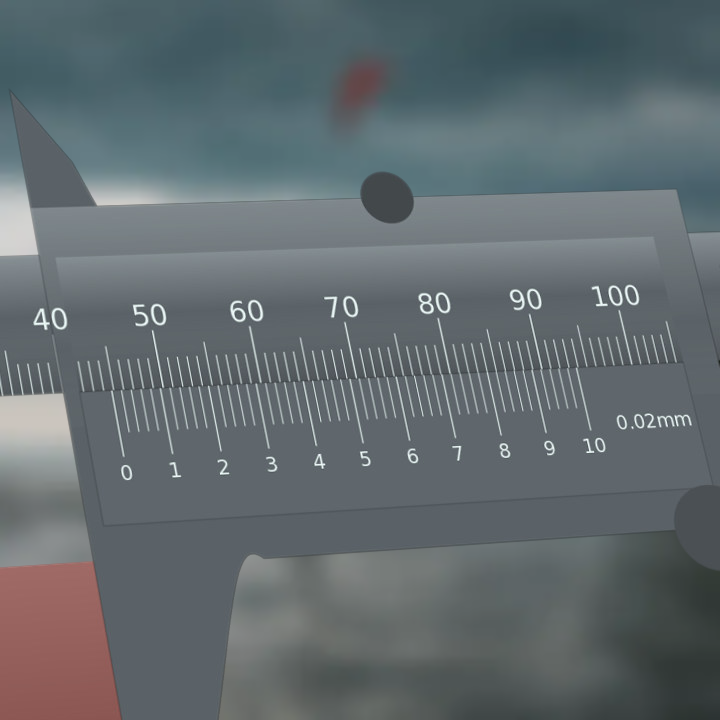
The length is 44.8 mm
